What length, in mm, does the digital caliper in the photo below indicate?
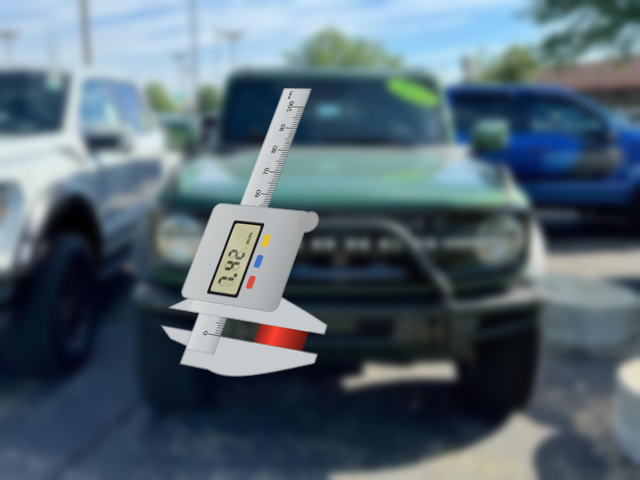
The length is 7.42 mm
